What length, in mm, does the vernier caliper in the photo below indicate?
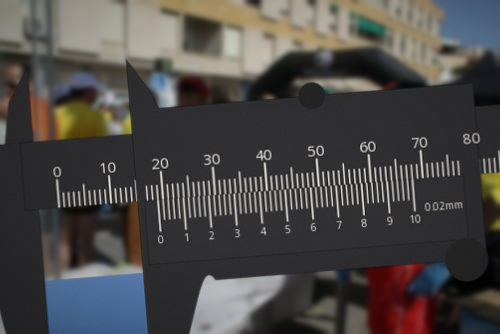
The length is 19.0 mm
